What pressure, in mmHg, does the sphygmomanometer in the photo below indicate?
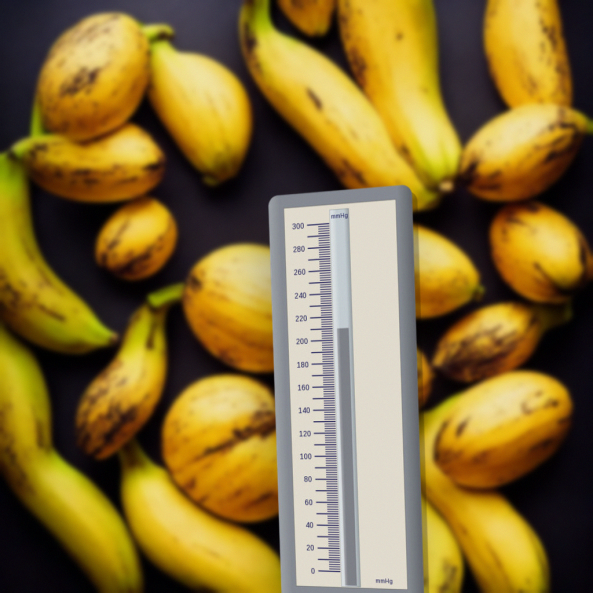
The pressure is 210 mmHg
